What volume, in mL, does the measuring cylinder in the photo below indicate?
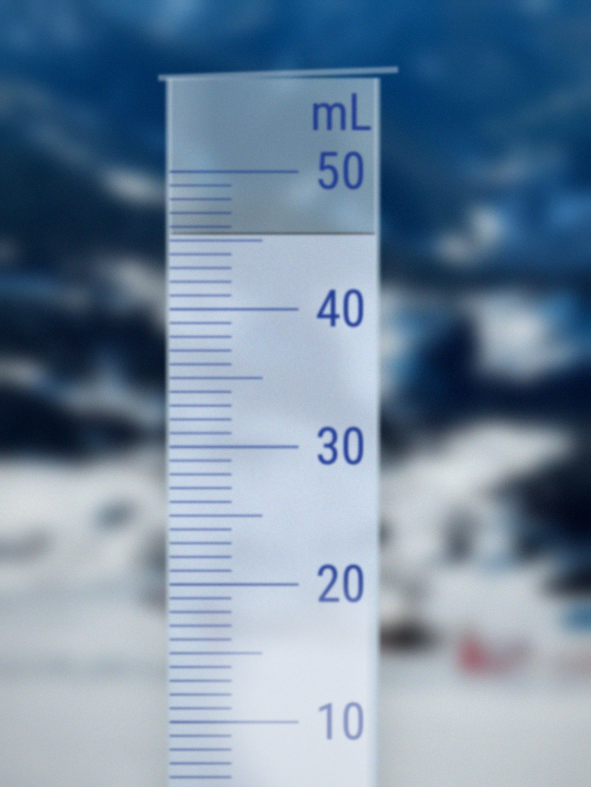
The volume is 45.5 mL
